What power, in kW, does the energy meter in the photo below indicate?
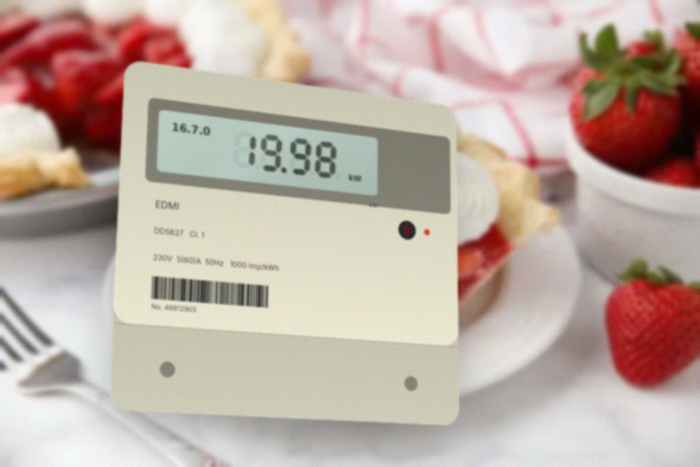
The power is 19.98 kW
